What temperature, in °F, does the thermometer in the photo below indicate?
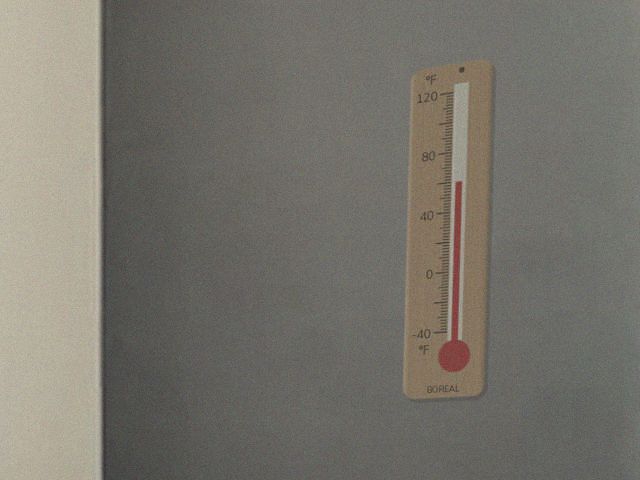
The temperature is 60 °F
